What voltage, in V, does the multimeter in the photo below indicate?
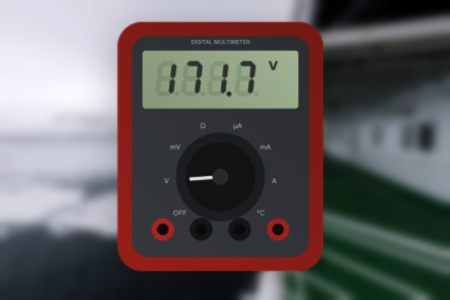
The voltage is 171.7 V
